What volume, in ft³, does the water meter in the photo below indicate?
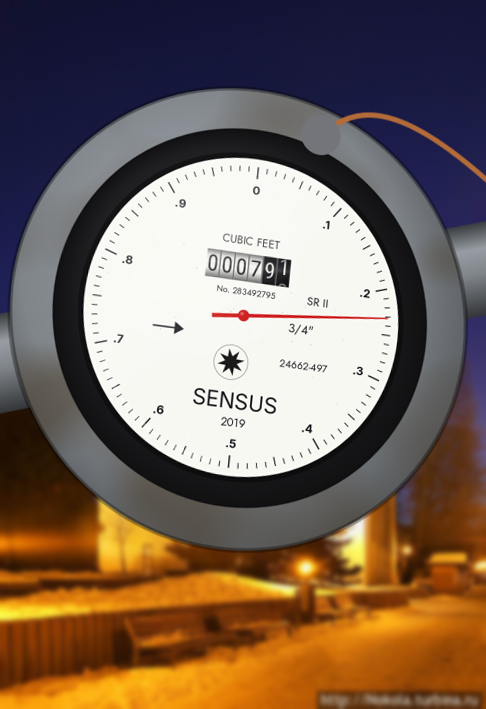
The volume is 791.23 ft³
